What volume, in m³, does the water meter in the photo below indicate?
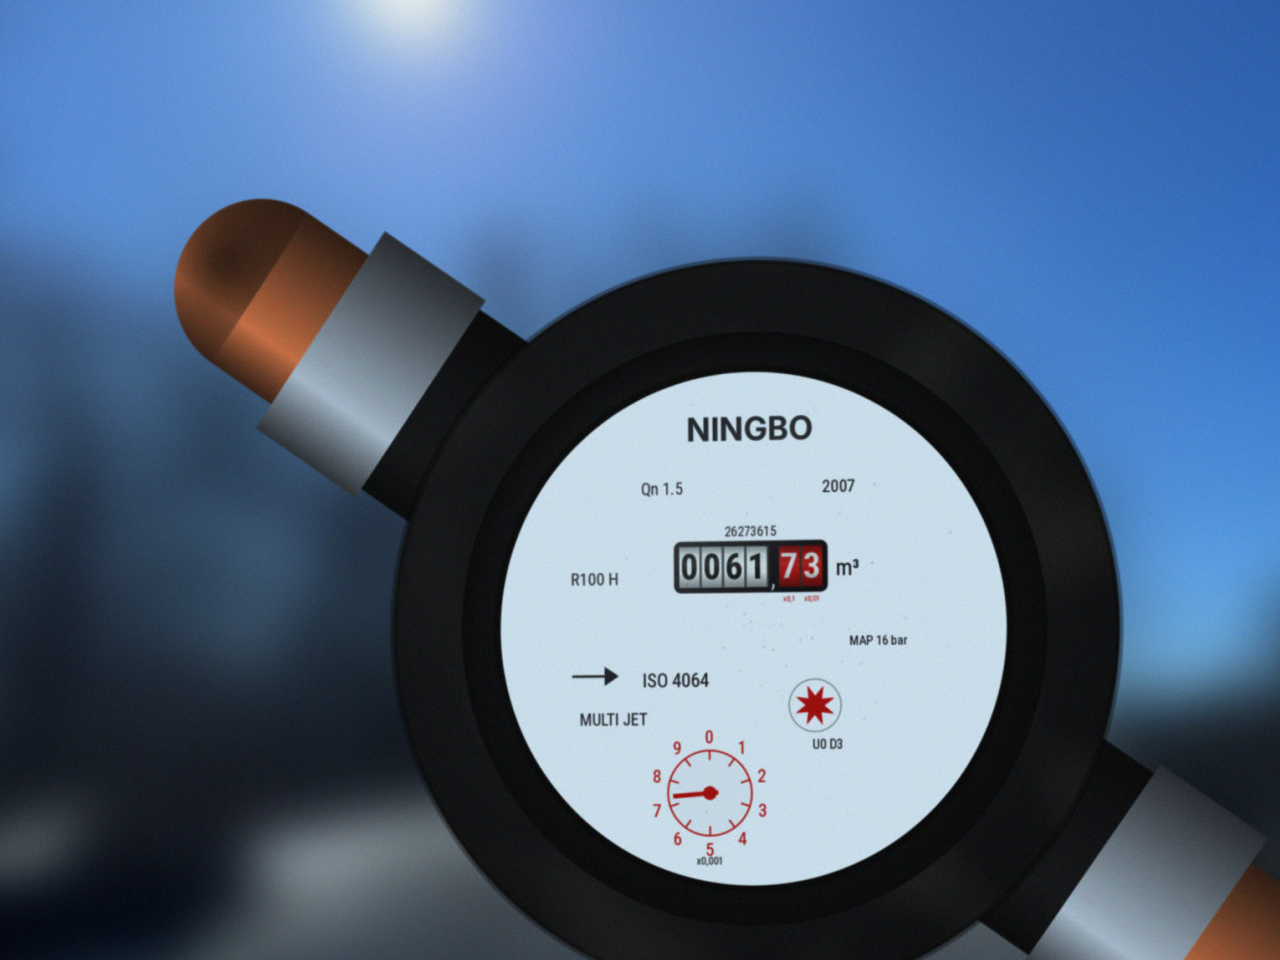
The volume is 61.737 m³
